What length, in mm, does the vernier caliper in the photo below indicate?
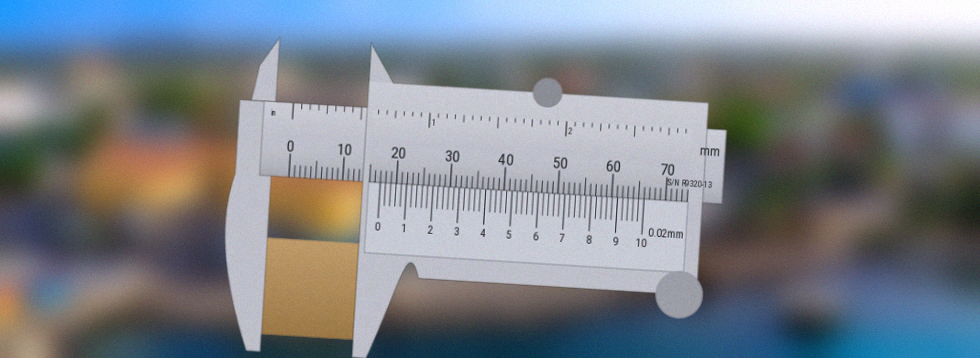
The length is 17.0 mm
